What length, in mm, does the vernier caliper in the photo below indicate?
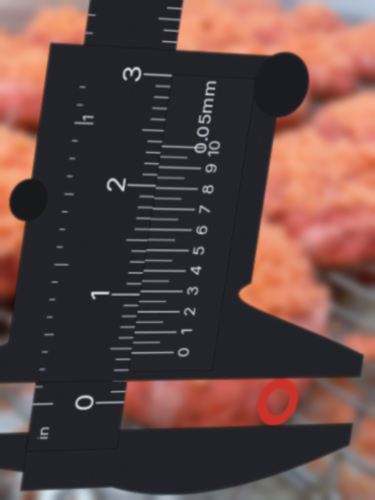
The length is 4.6 mm
